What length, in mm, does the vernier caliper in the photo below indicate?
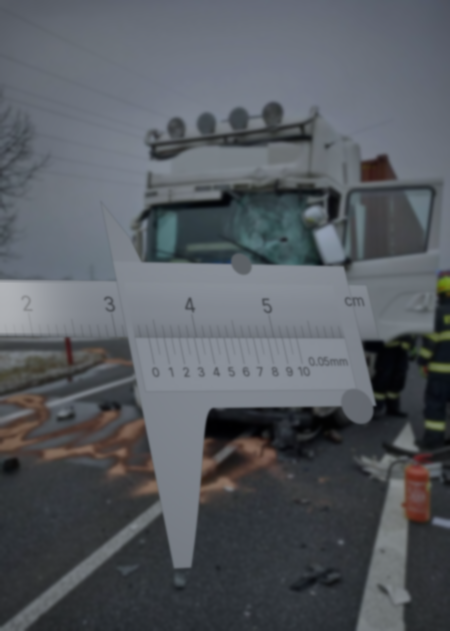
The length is 34.0 mm
